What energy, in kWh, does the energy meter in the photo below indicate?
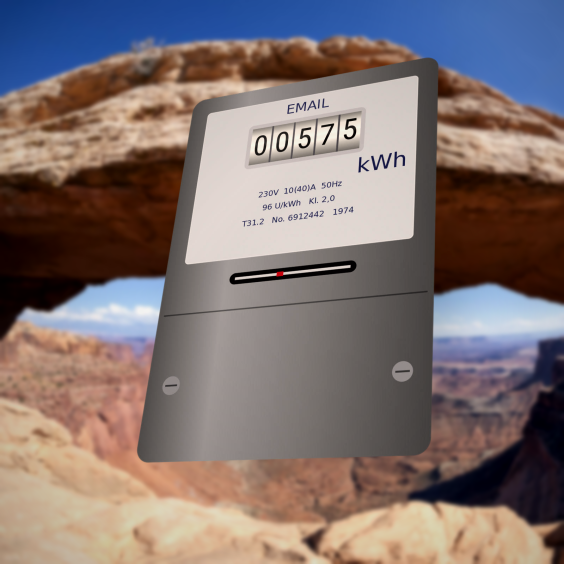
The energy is 575 kWh
